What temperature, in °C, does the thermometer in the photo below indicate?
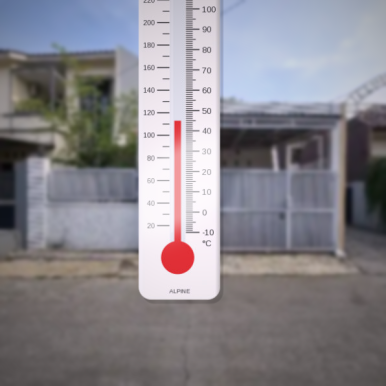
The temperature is 45 °C
